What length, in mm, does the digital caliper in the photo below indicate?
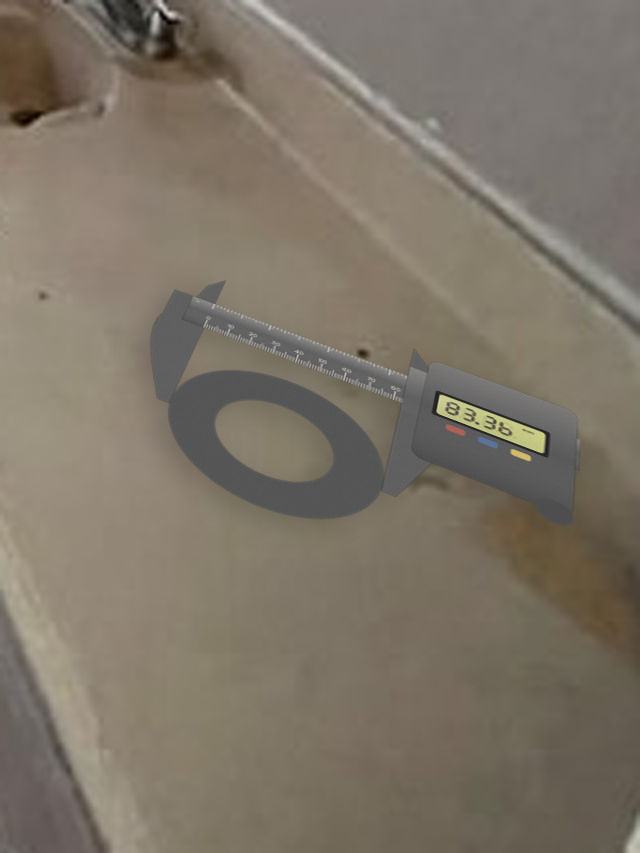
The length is 83.36 mm
